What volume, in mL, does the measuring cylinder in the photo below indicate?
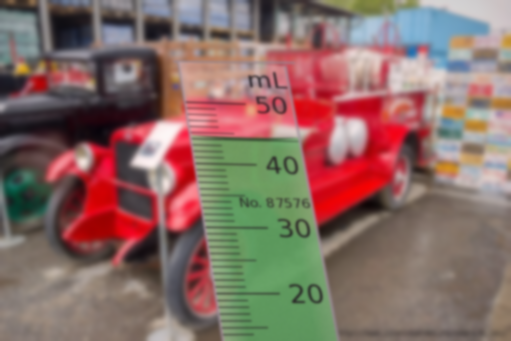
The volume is 44 mL
